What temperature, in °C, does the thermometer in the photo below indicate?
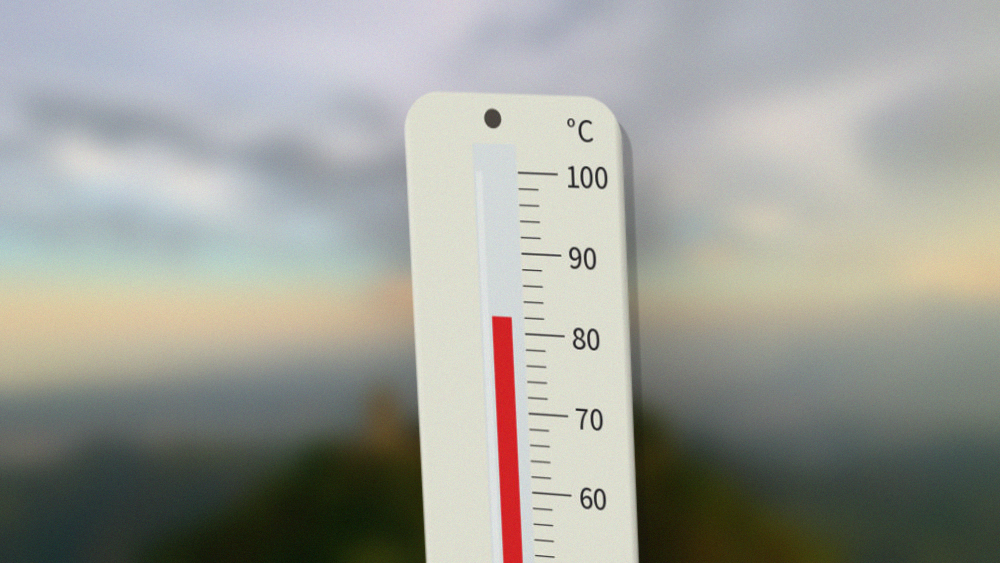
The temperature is 82 °C
